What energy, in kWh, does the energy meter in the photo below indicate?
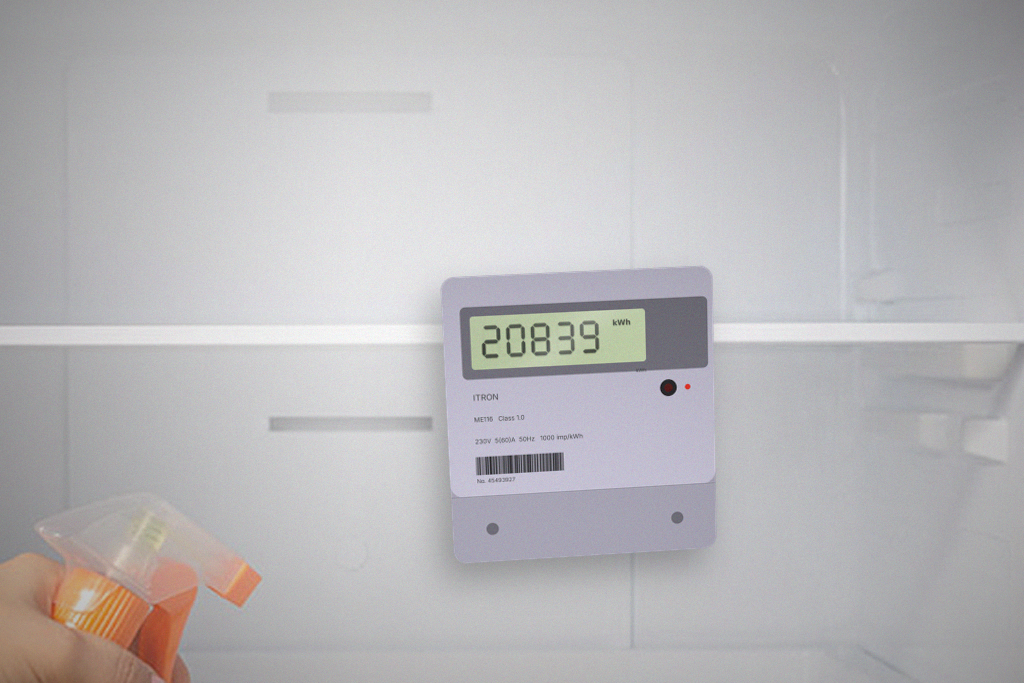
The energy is 20839 kWh
